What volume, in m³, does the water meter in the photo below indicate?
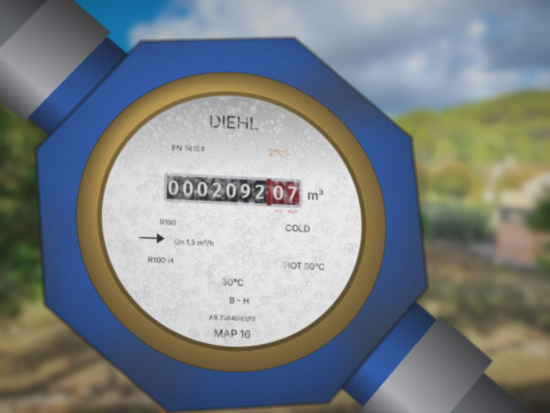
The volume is 2092.07 m³
